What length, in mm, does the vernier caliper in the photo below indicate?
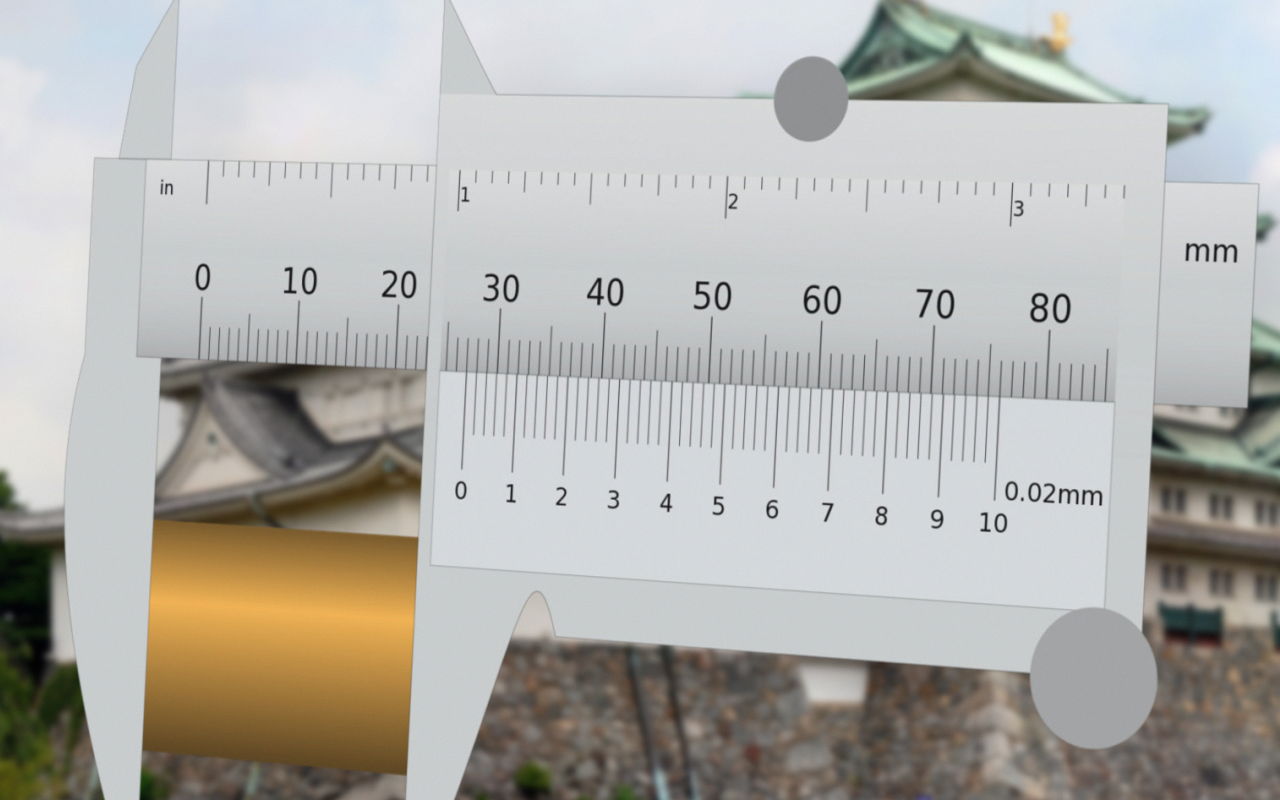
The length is 27.0 mm
